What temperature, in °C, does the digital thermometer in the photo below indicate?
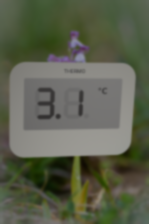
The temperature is 3.1 °C
